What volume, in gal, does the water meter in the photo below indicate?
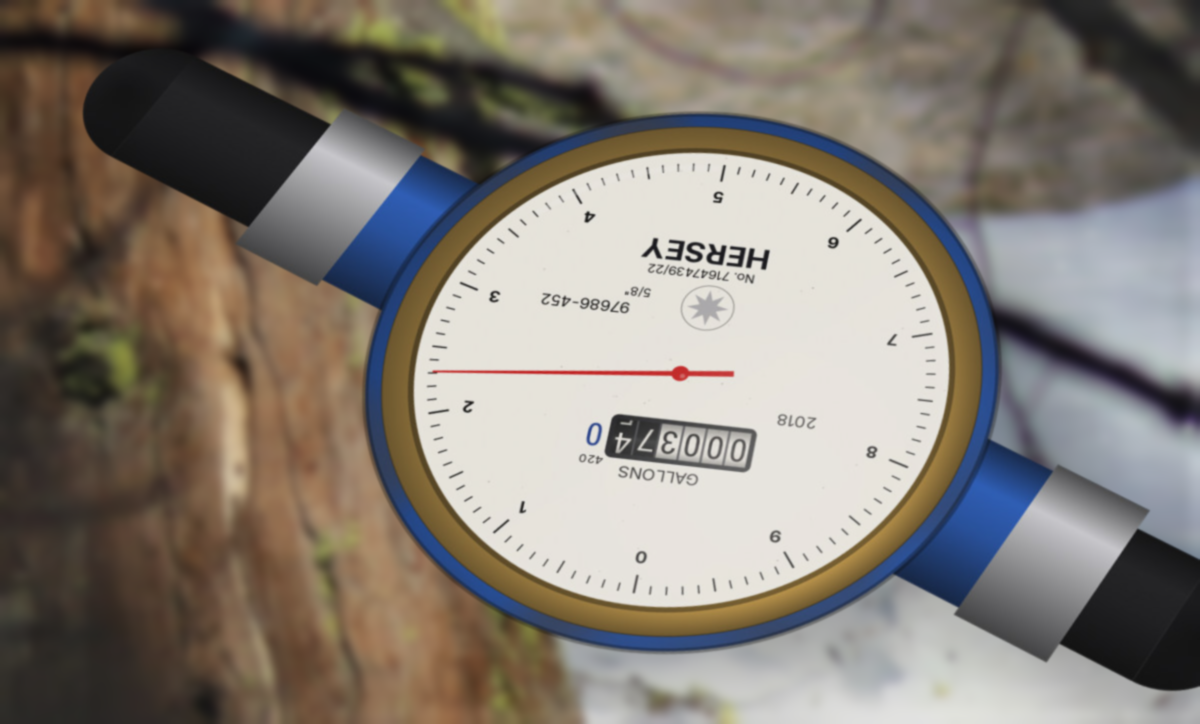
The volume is 3742.3 gal
